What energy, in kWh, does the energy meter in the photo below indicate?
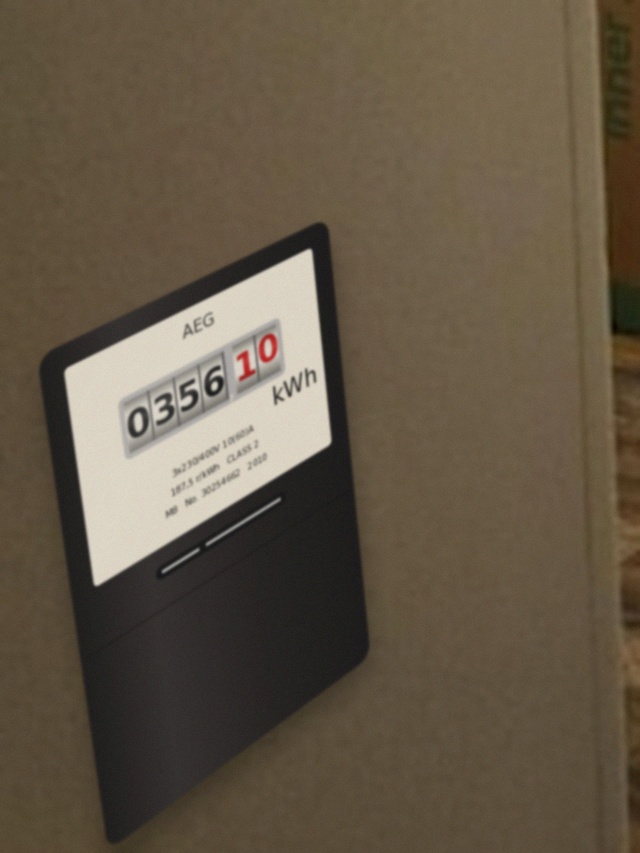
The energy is 356.10 kWh
